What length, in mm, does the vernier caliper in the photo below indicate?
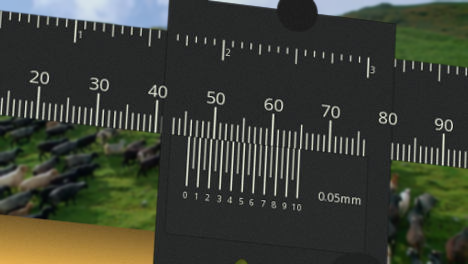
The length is 45.8 mm
